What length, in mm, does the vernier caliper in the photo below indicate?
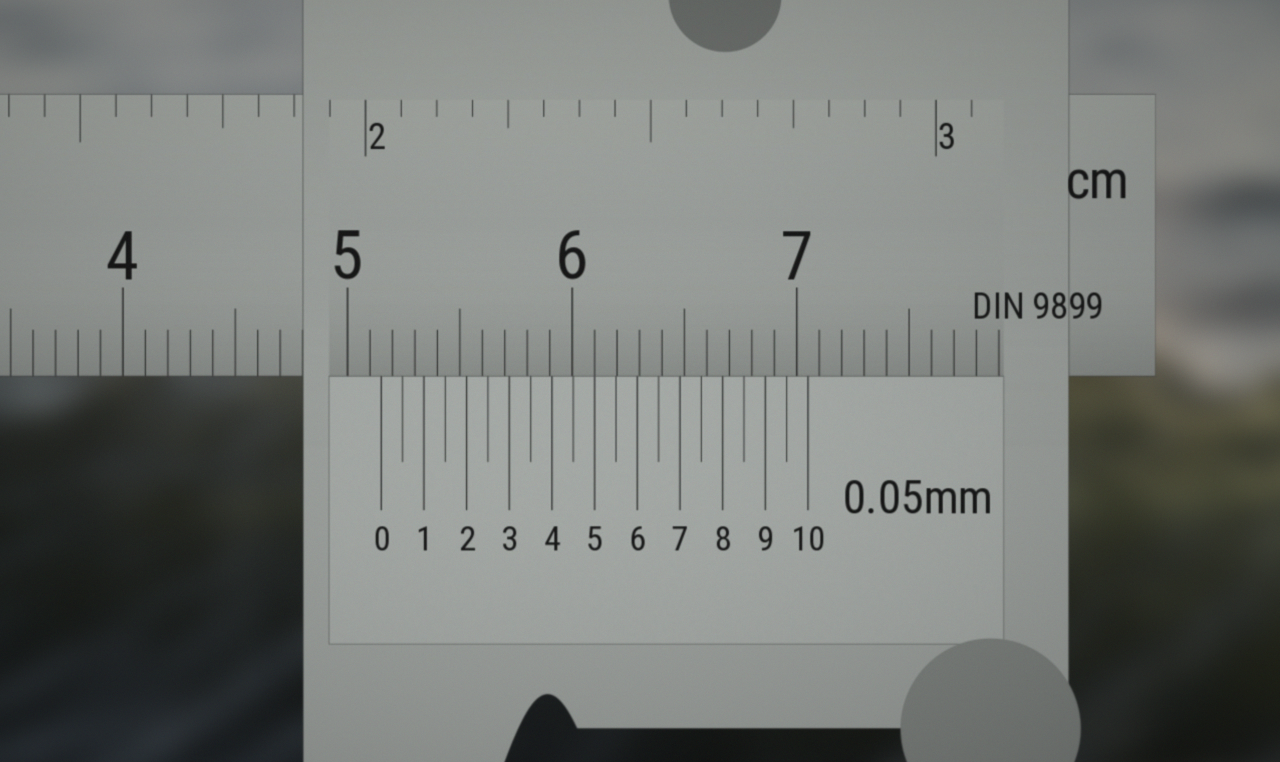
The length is 51.5 mm
